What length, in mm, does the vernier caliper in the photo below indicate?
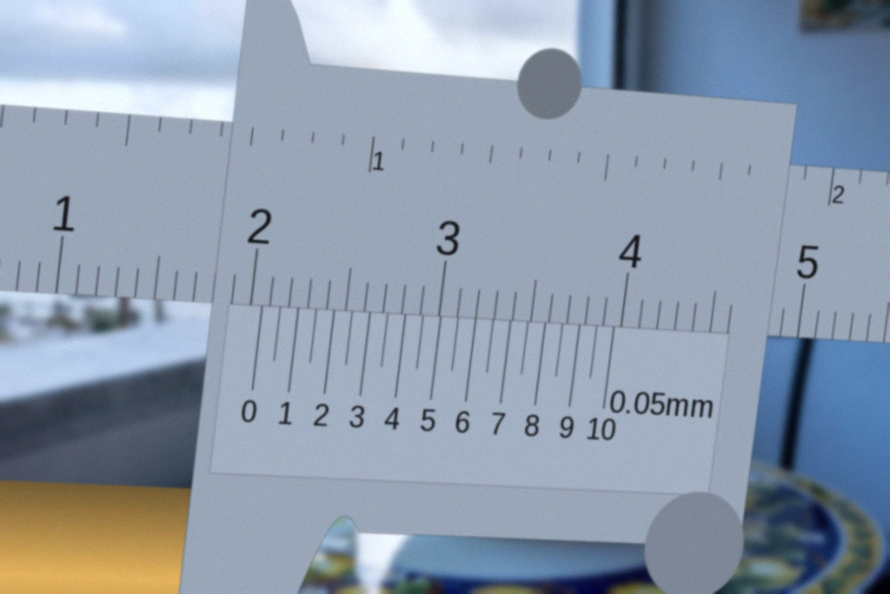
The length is 20.6 mm
